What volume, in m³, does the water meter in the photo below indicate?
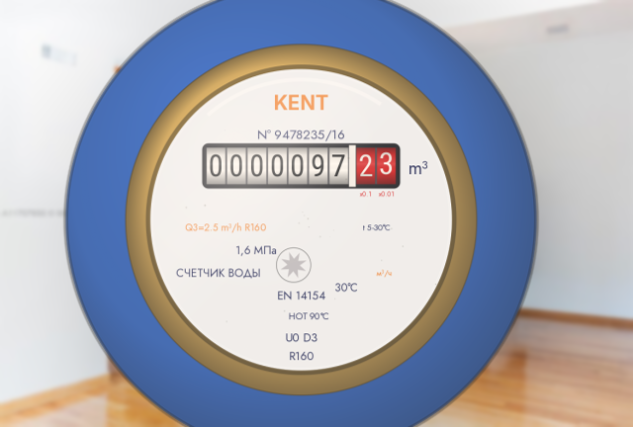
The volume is 97.23 m³
